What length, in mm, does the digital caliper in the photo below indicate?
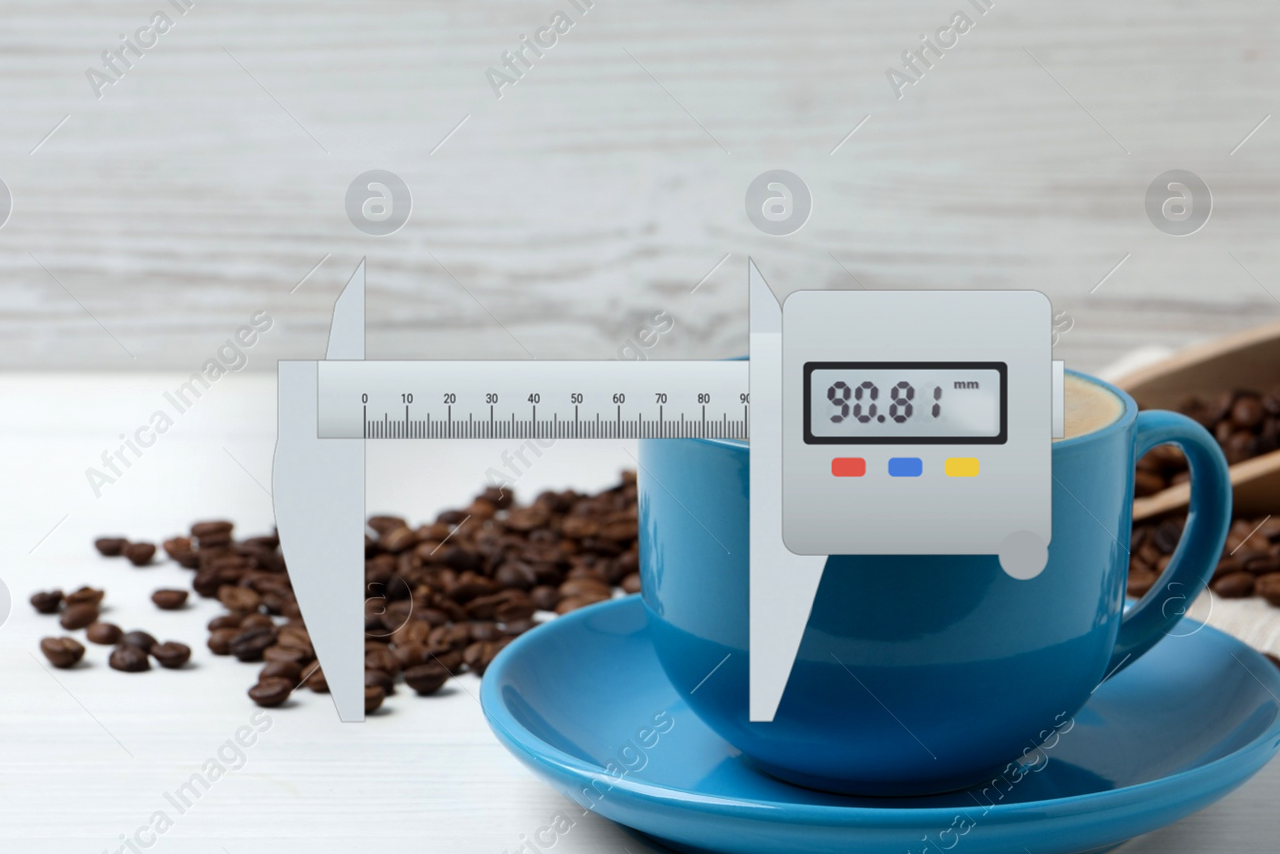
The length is 90.81 mm
